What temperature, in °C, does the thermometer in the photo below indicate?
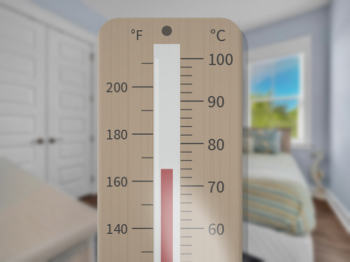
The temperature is 74 °C
